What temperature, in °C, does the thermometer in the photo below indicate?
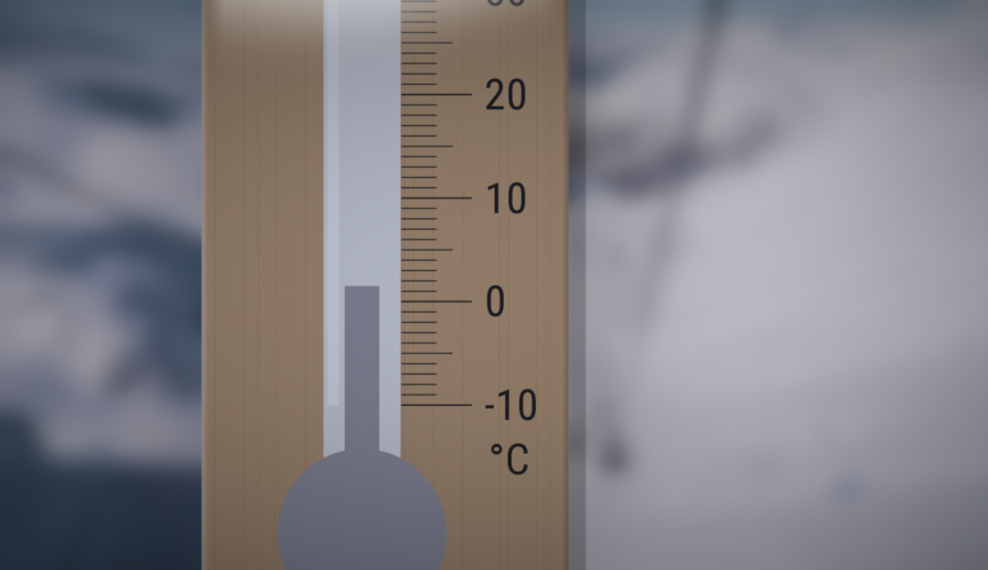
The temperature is 1.5 °C
